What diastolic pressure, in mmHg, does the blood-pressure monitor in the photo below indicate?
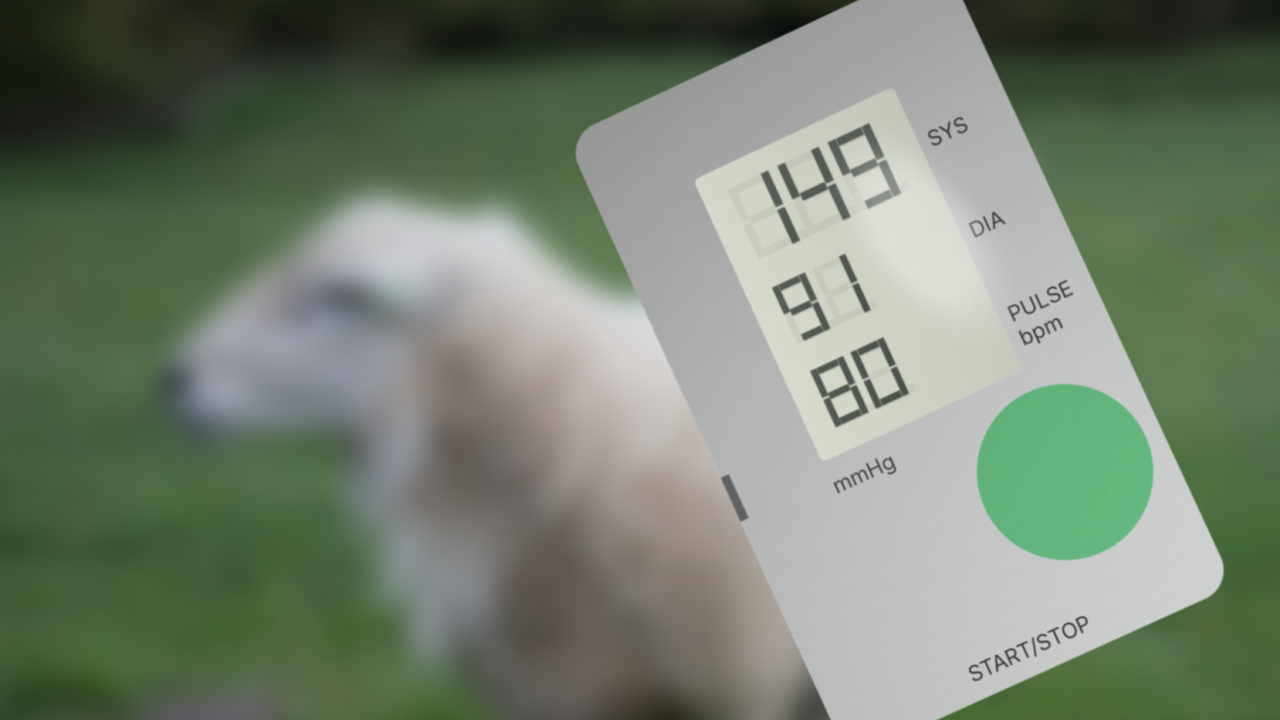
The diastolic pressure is 91 mmHg
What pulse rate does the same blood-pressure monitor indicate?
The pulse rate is 80 bpm
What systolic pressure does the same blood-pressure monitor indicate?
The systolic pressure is 149 mmHg
